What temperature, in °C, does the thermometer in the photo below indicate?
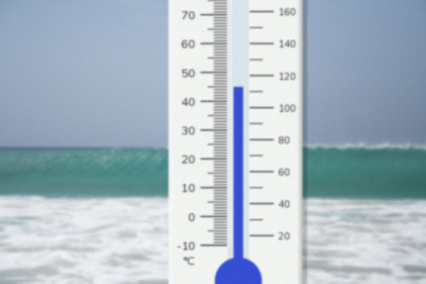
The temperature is 45 °C
